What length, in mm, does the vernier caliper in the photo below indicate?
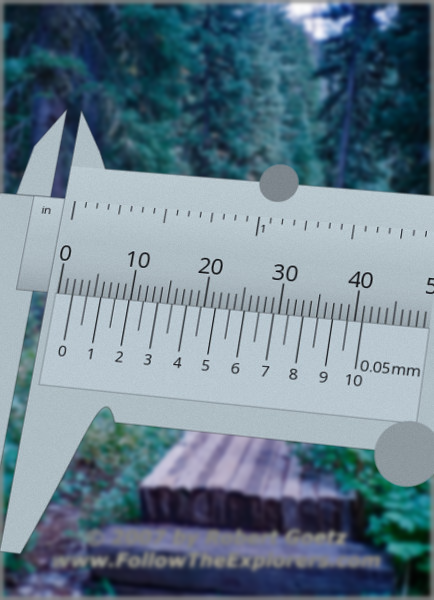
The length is 2.0 mm
